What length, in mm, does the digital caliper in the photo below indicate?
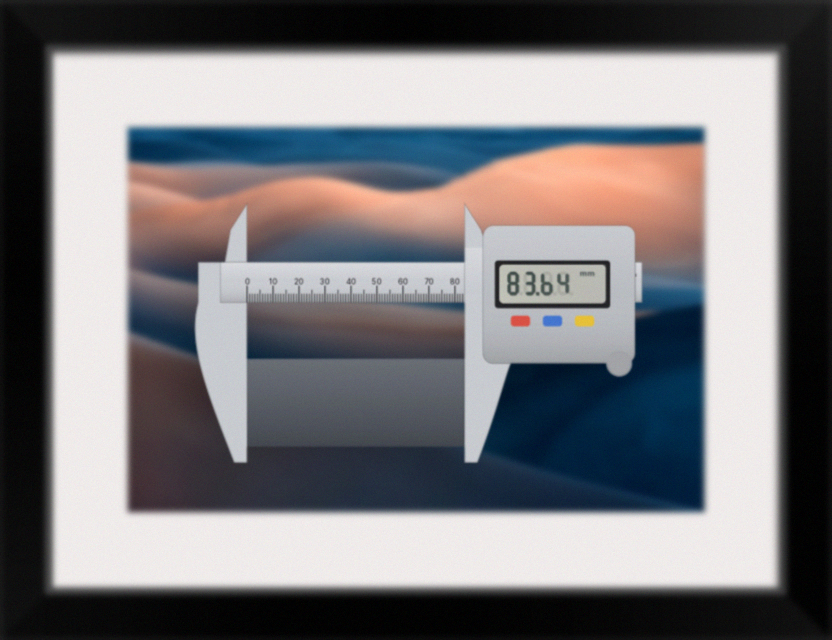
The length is 83.64 mm
